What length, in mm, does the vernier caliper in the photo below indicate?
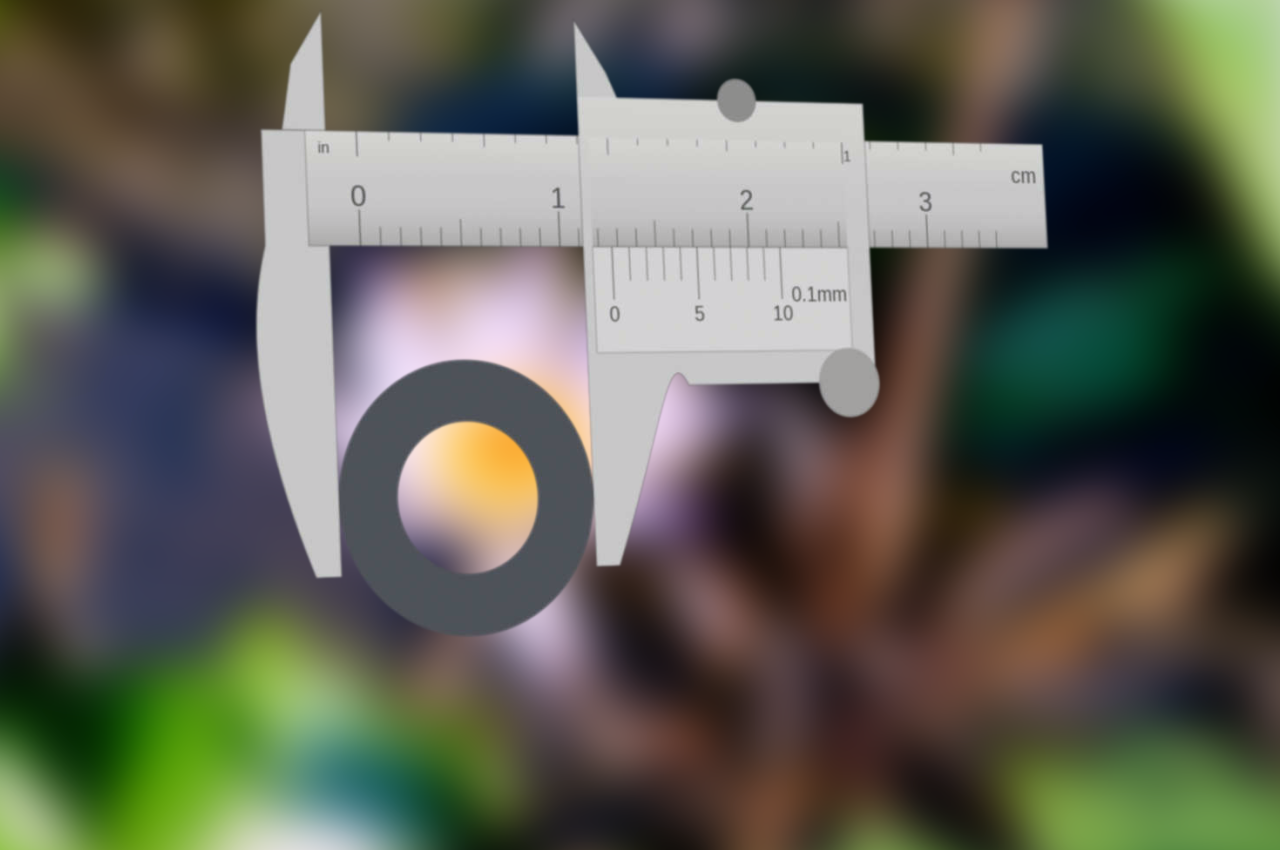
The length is 12.7 mm
